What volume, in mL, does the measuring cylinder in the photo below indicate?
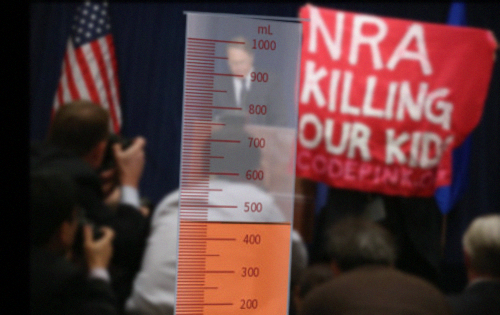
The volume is 450 mL
